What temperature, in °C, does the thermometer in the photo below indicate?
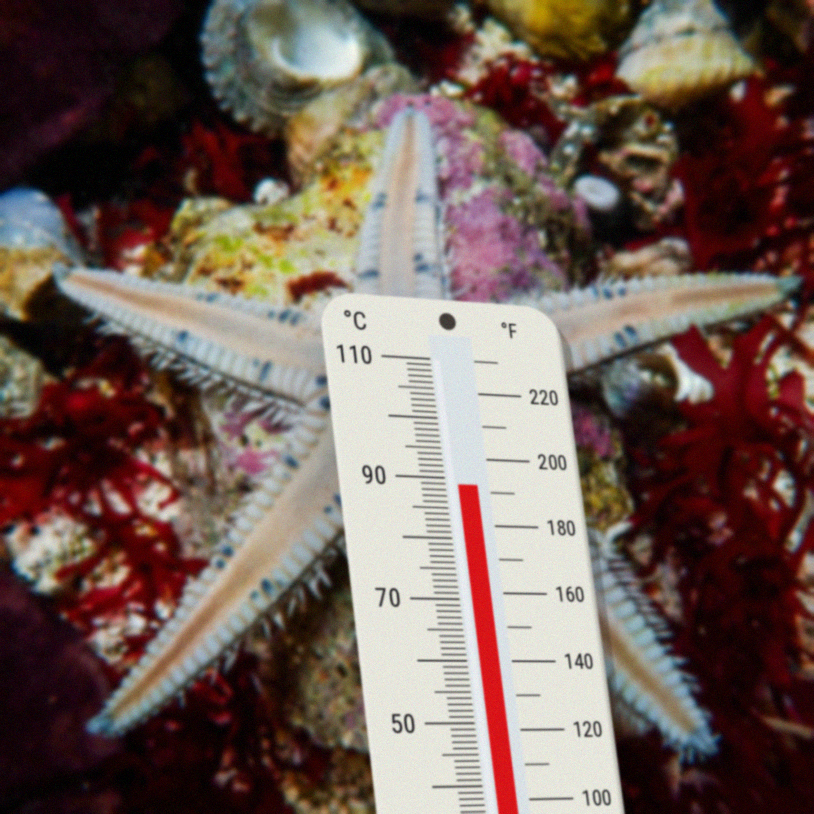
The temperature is 89 °C
